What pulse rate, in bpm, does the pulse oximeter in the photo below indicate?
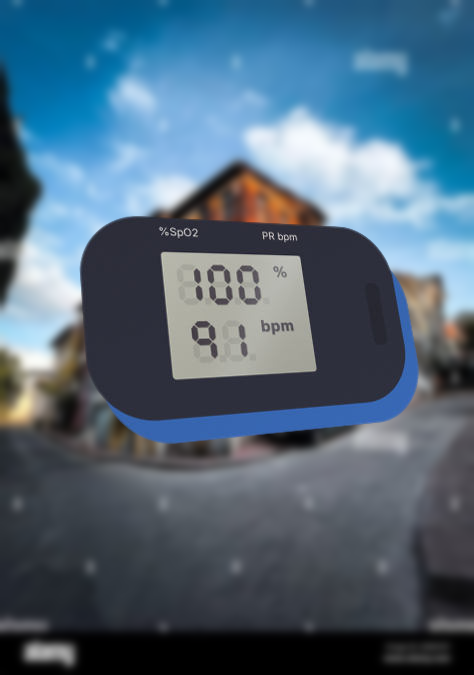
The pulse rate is 91 bpm
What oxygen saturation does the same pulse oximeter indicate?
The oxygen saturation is 100 %
